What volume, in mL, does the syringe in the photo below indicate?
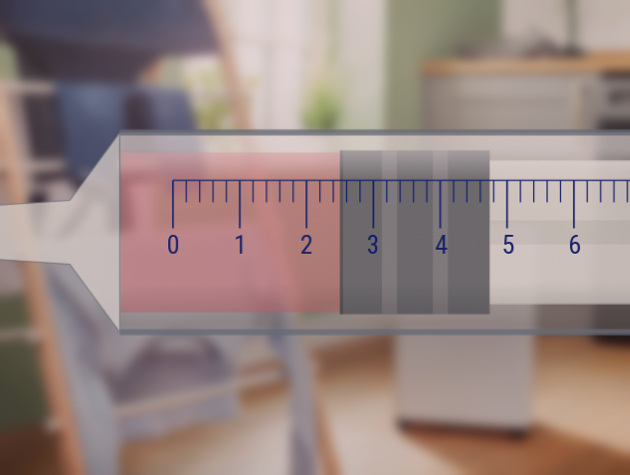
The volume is 2.5 mL
